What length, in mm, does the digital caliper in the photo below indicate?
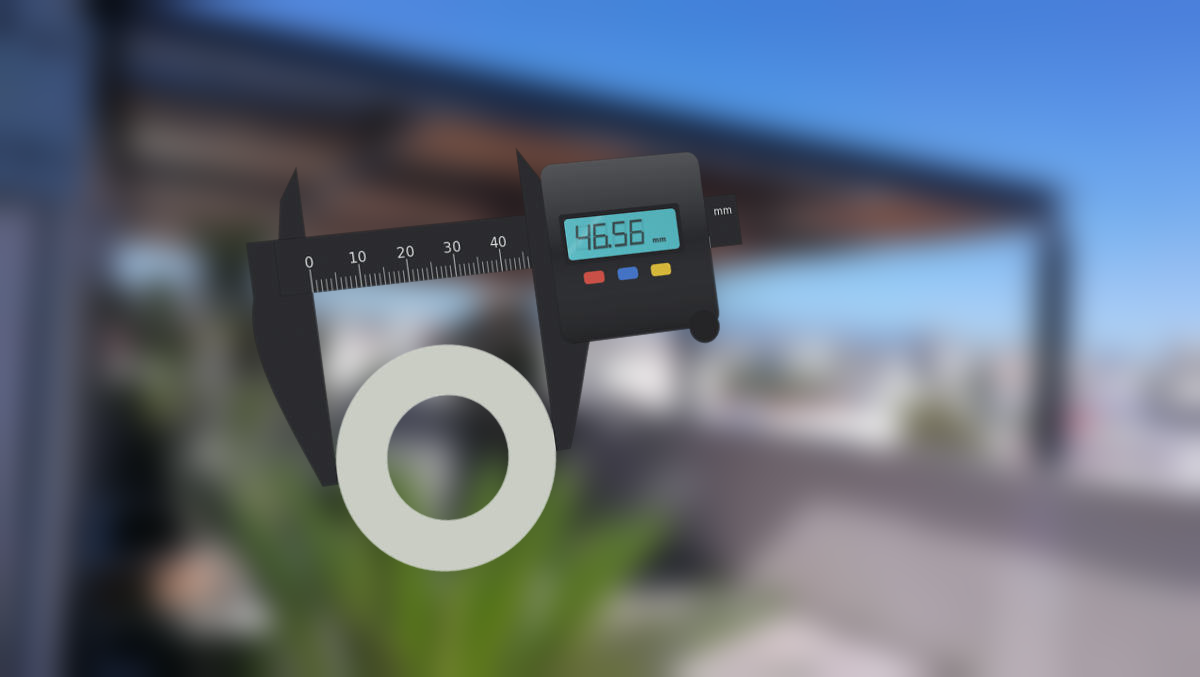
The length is 46.56 mm
